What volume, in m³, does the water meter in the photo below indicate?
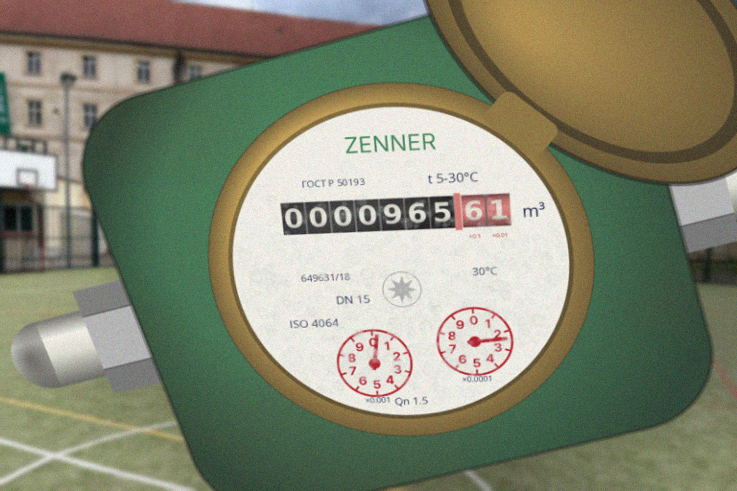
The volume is 965.6102 m³
